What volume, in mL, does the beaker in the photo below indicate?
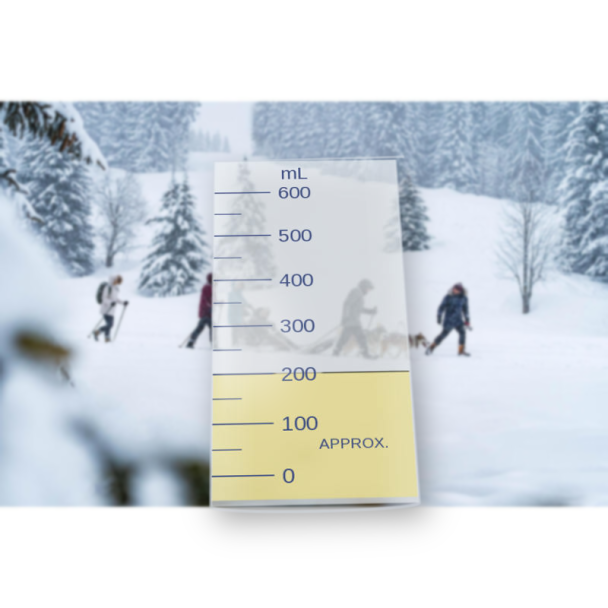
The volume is 200 mL
